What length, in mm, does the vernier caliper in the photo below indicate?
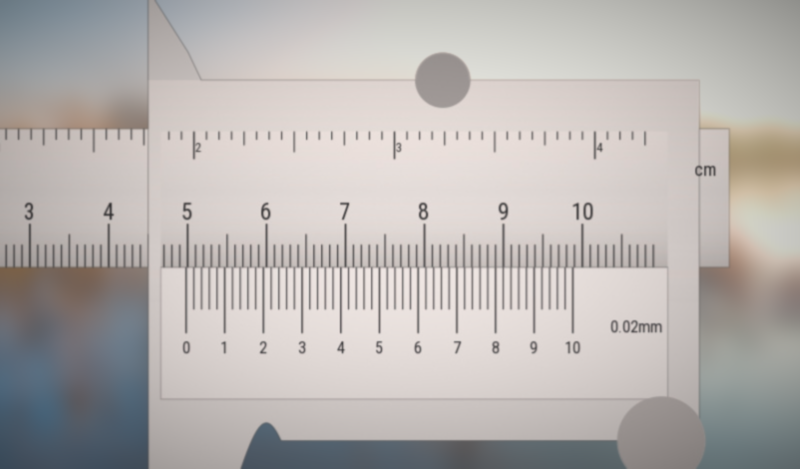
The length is 49.8 mm
